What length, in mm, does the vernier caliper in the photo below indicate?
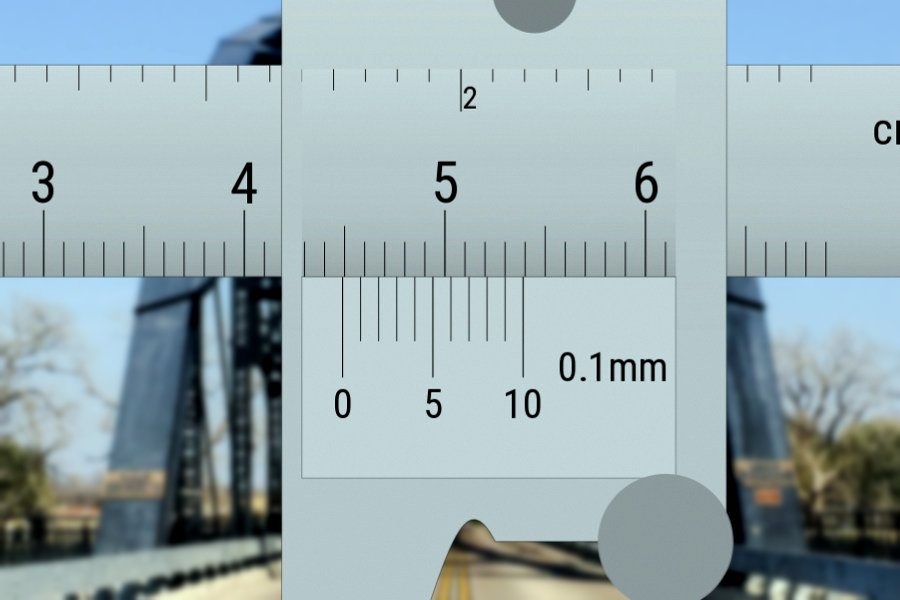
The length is 44.9 mm
